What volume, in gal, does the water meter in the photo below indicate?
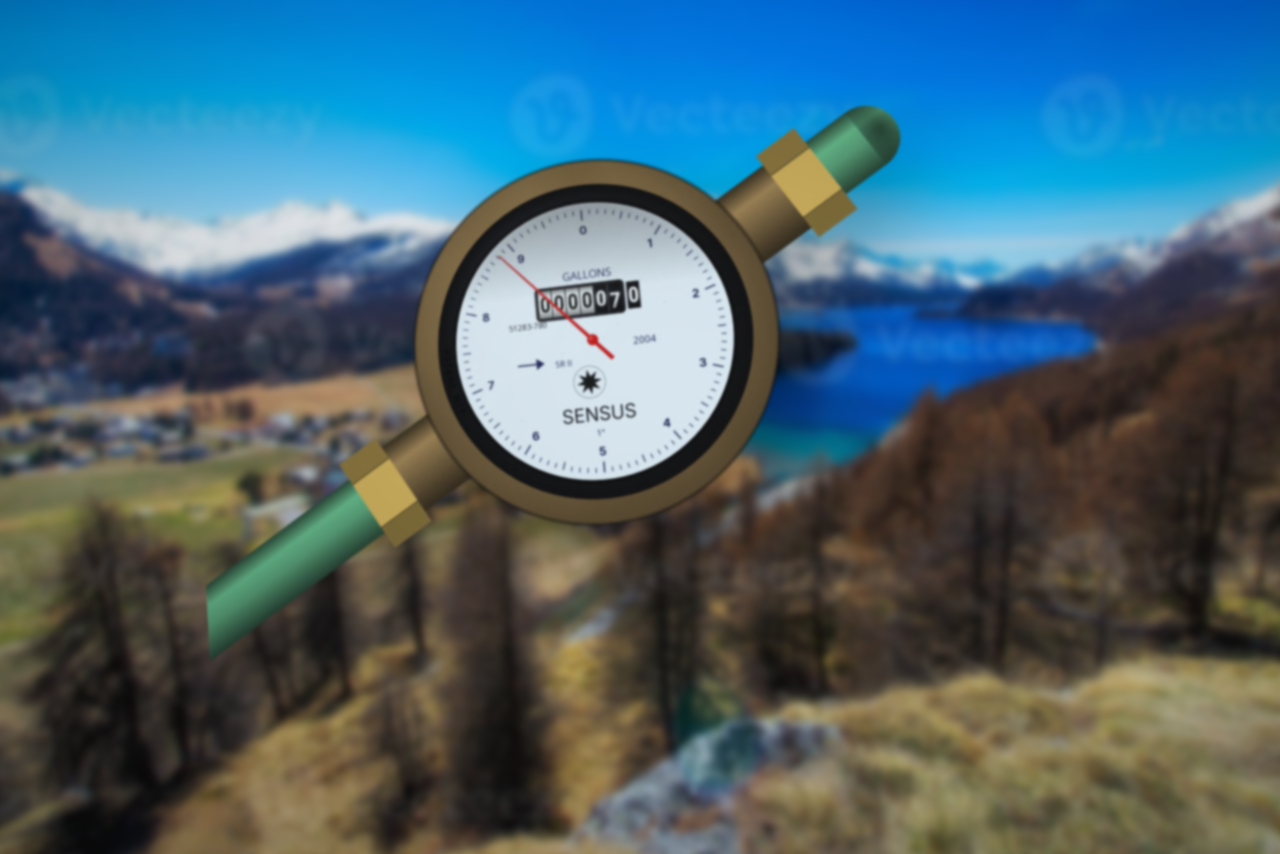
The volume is 68.8 gal
